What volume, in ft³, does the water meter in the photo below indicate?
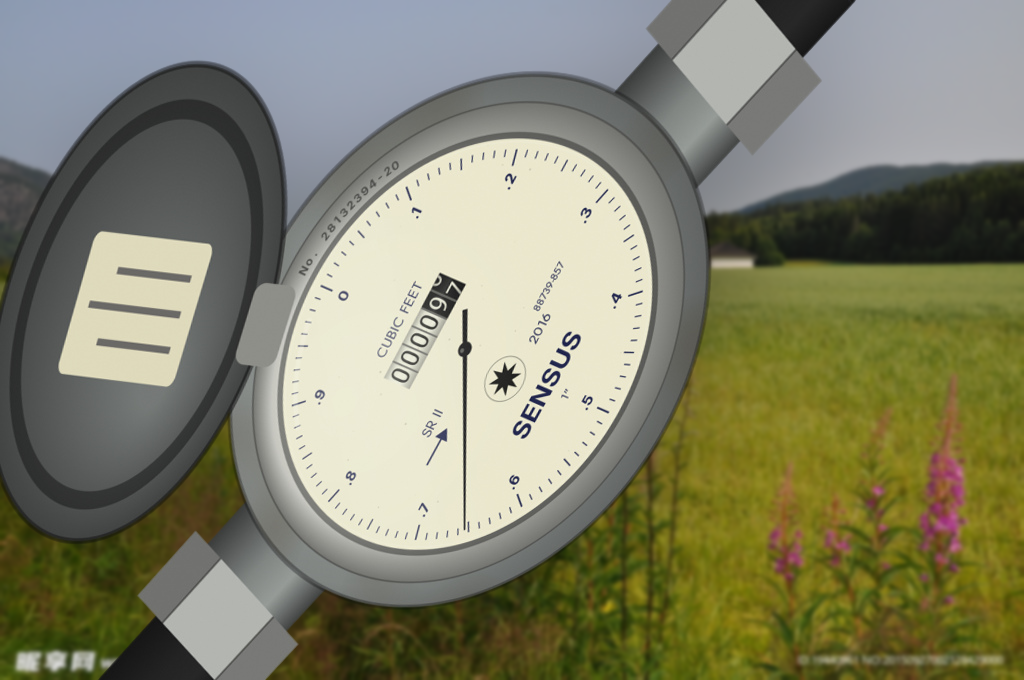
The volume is 96.65 ft³
